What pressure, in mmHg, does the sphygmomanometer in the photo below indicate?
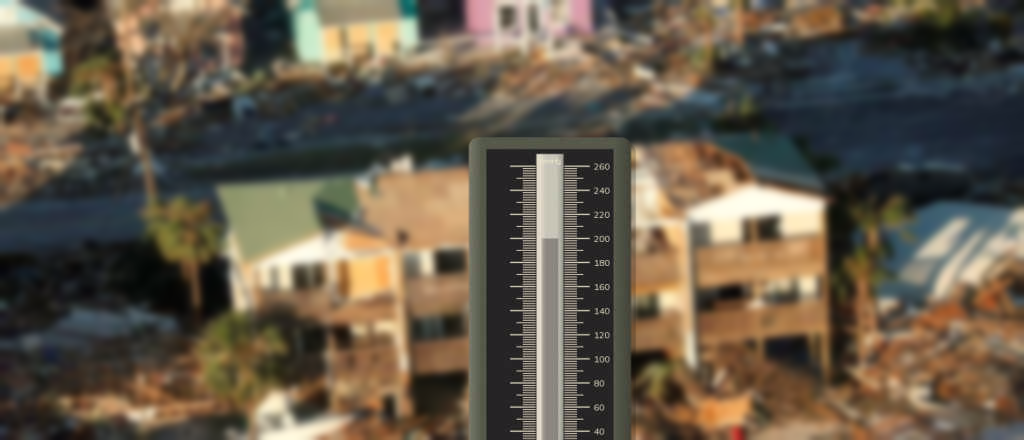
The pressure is 200 mmHg
